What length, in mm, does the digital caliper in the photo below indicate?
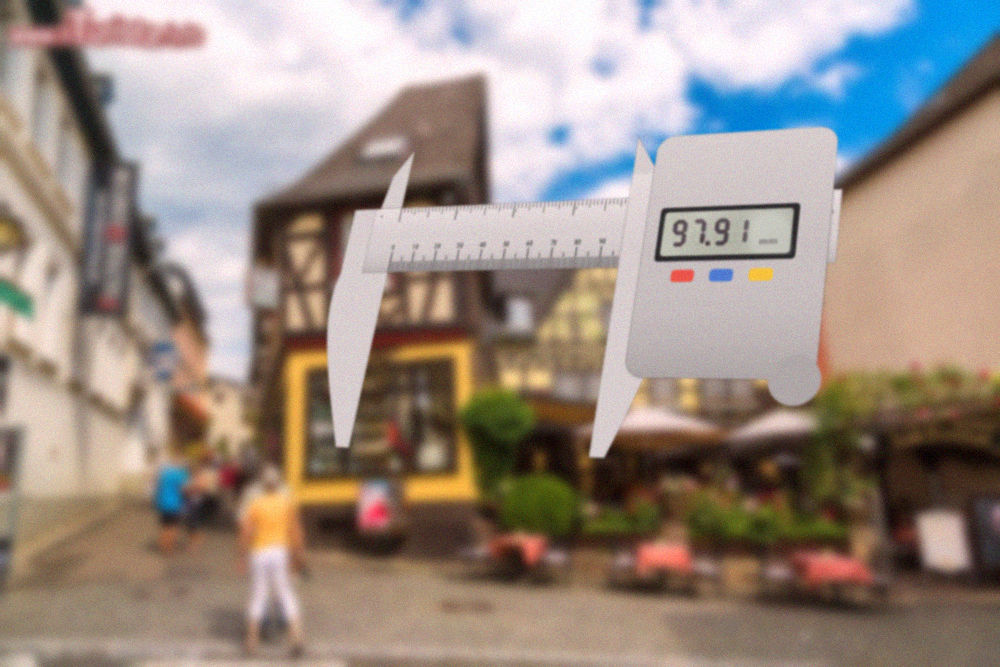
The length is 97.91 mm
